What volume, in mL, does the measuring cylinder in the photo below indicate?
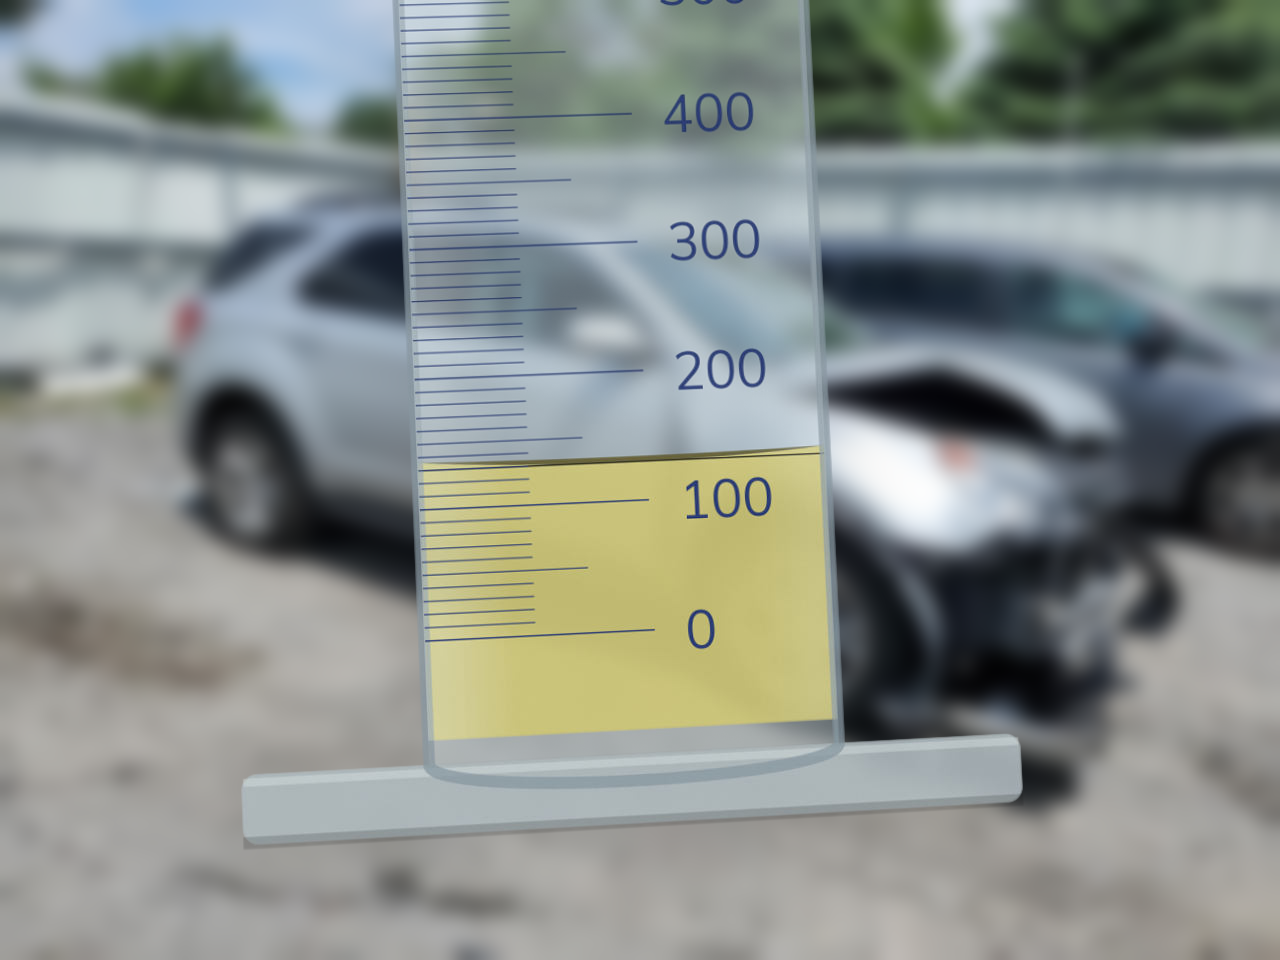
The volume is 130 mL
